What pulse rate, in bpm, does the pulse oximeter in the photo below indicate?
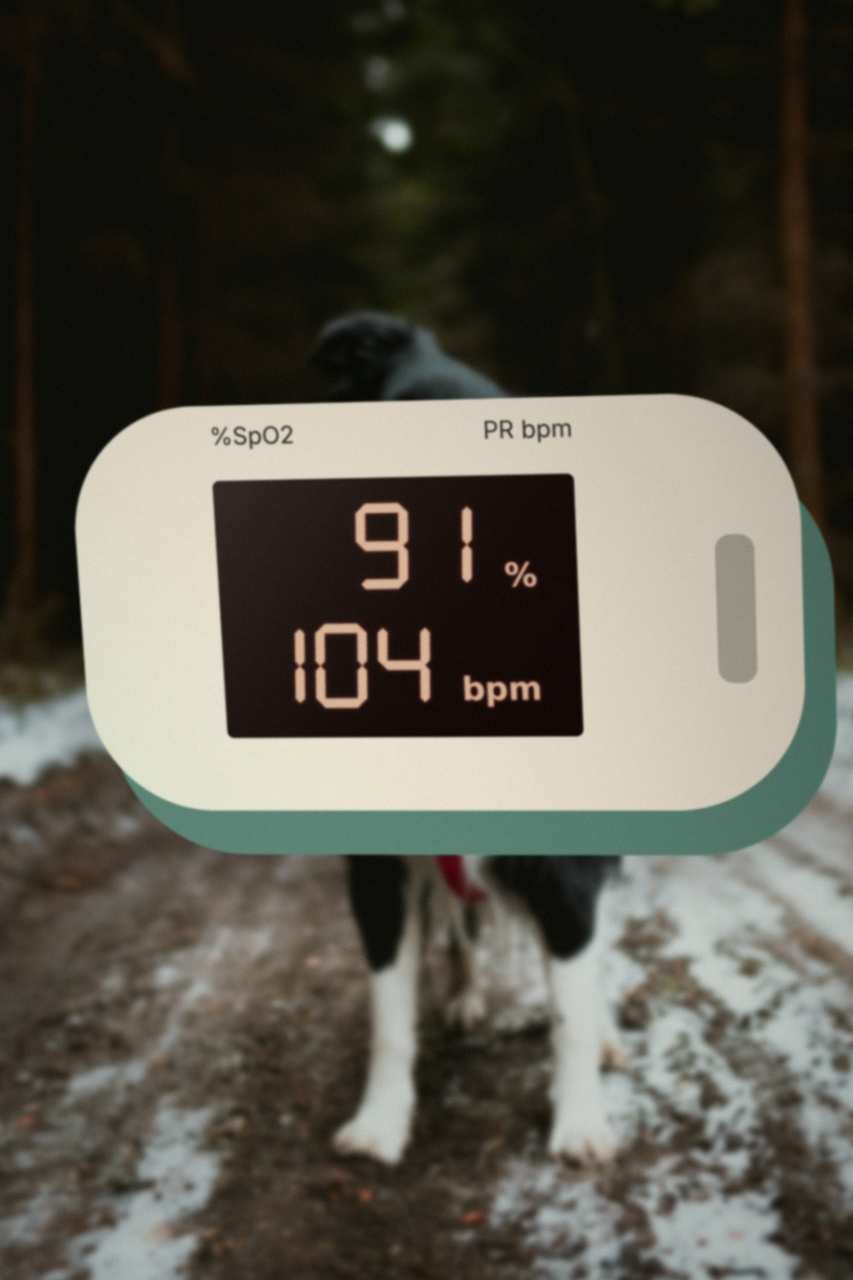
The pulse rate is 104 bpm
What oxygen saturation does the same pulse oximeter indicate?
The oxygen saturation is 91 %
